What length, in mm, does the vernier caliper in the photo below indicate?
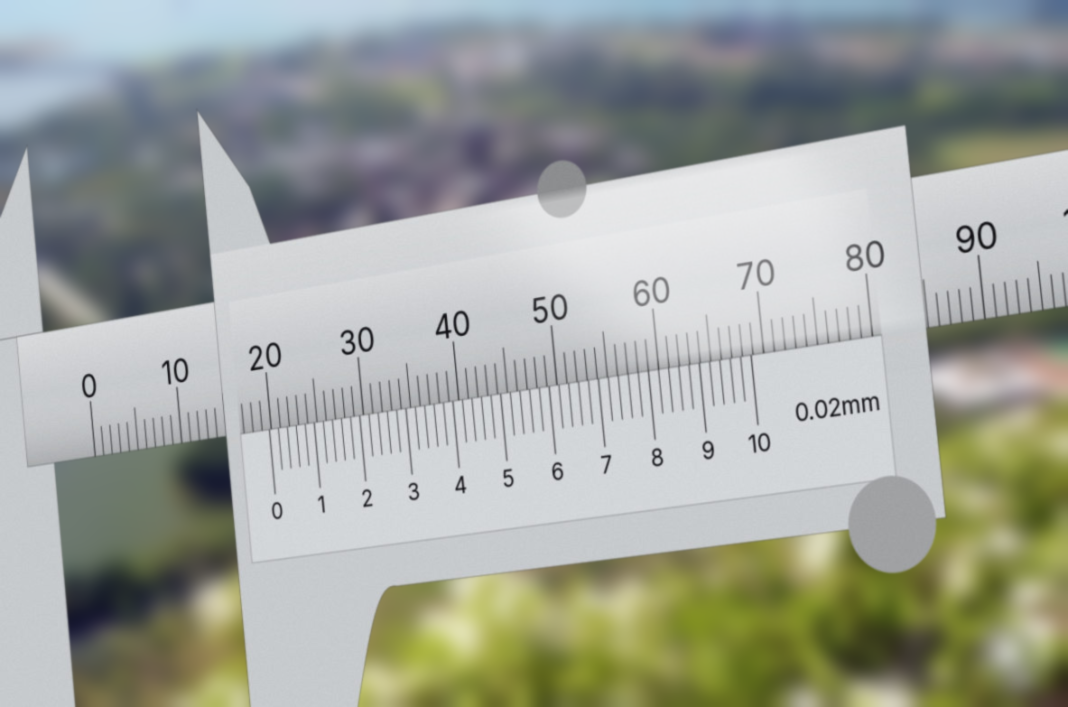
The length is 19.8 mm
